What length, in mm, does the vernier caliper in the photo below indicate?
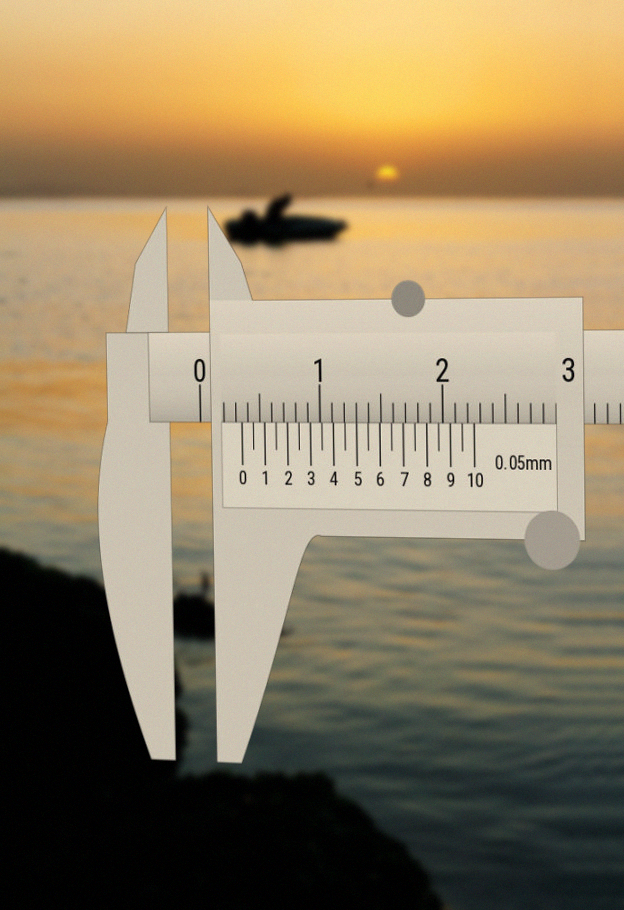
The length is 3.5 mm
